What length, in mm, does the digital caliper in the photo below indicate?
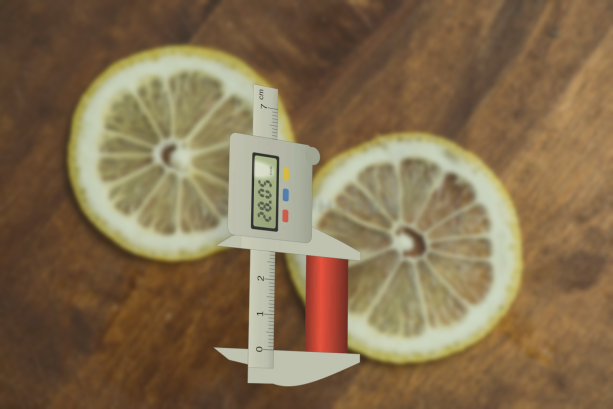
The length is 28.05 mm
